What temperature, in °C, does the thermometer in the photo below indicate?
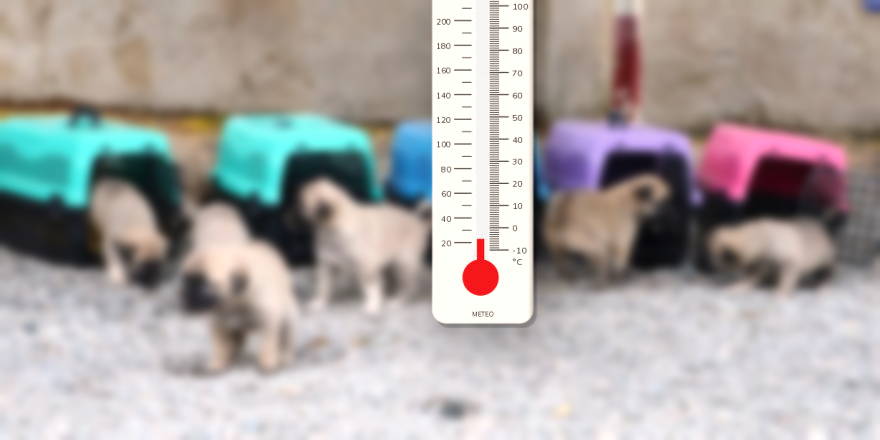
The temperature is -5 °C
